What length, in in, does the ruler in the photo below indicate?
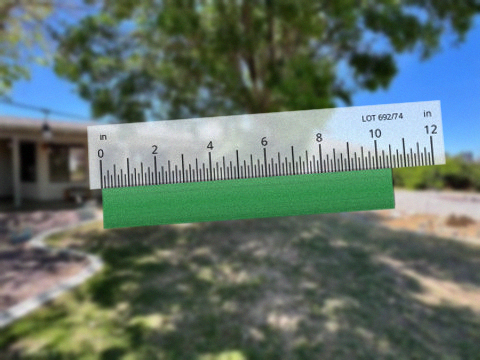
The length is 10.5 in
